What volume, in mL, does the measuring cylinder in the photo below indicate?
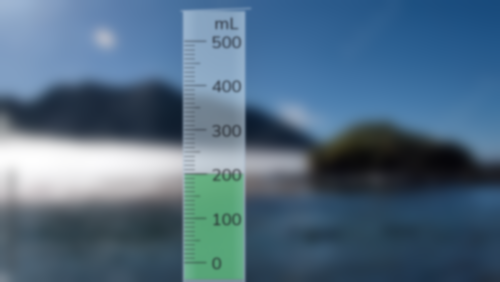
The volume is 200 mL
